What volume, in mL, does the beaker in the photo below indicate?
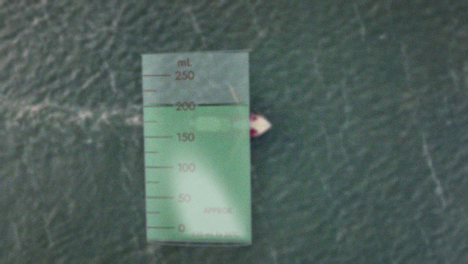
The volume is 200 mL
